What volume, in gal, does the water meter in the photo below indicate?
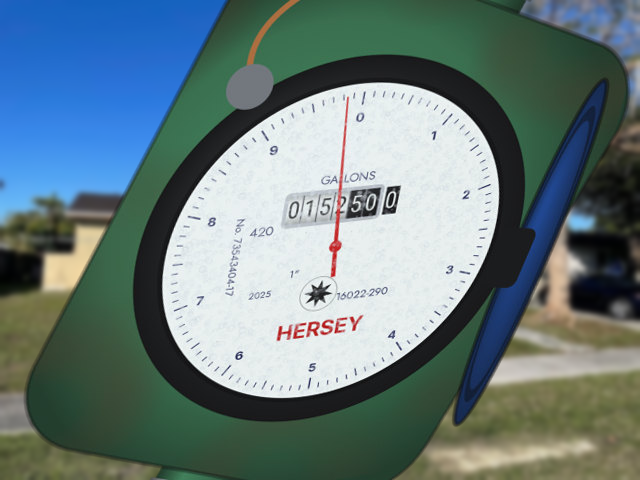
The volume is 152499.8 gal
